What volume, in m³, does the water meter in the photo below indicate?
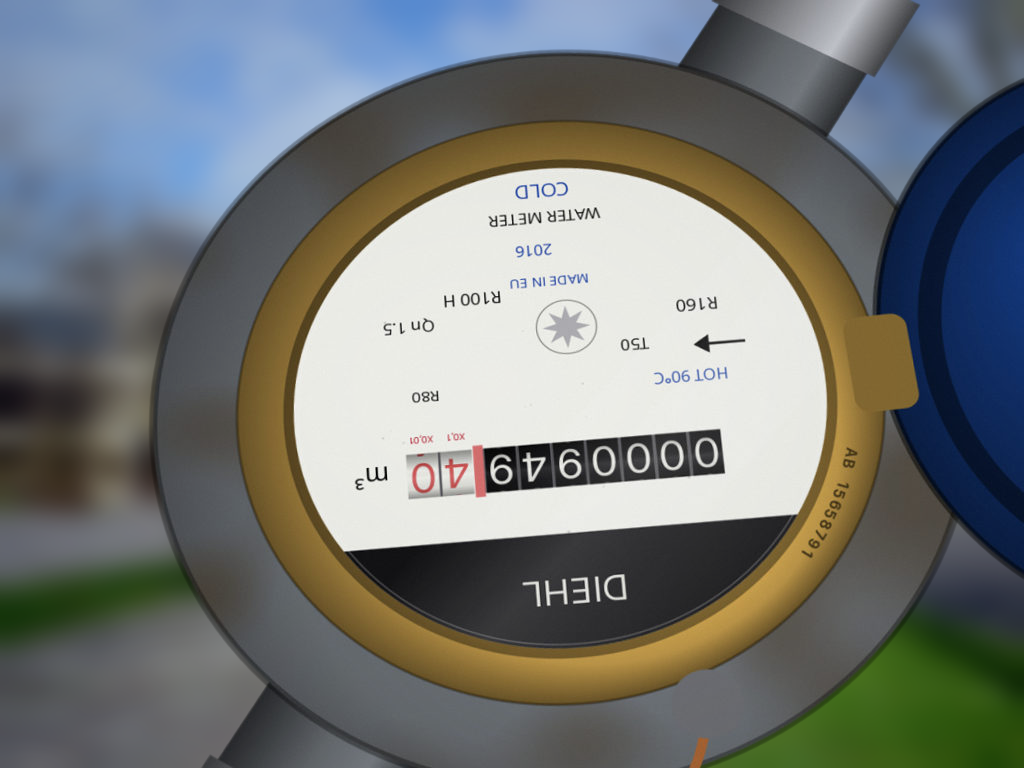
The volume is 949.40 m³
